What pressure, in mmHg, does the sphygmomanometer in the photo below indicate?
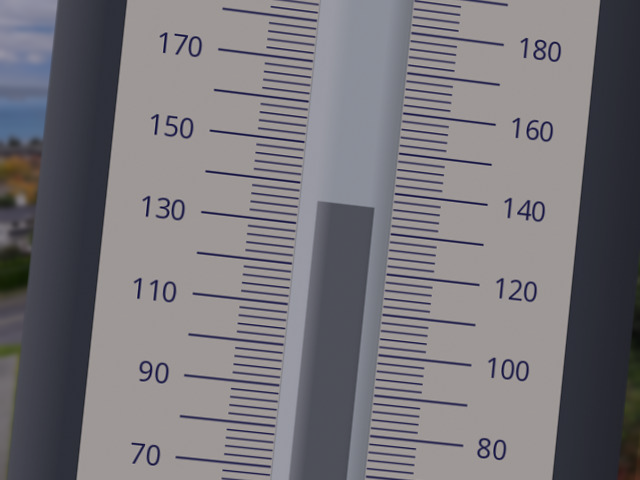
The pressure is 136 mmHg
